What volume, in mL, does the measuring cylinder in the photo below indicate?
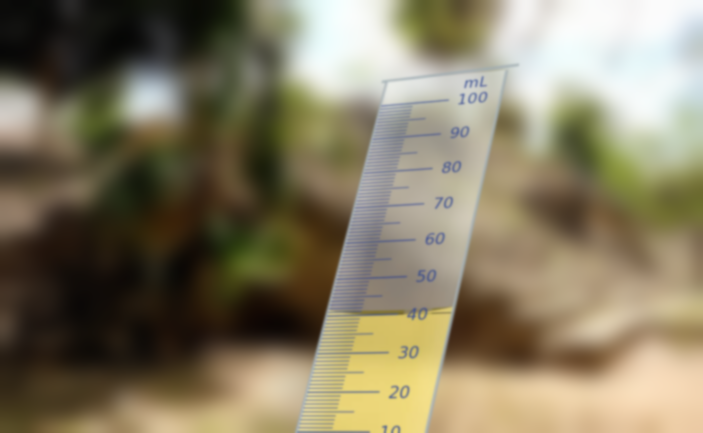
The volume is 40 mL
